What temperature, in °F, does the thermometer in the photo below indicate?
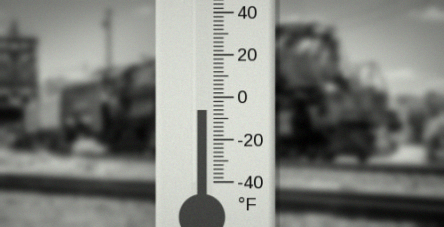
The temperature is -6 °F
